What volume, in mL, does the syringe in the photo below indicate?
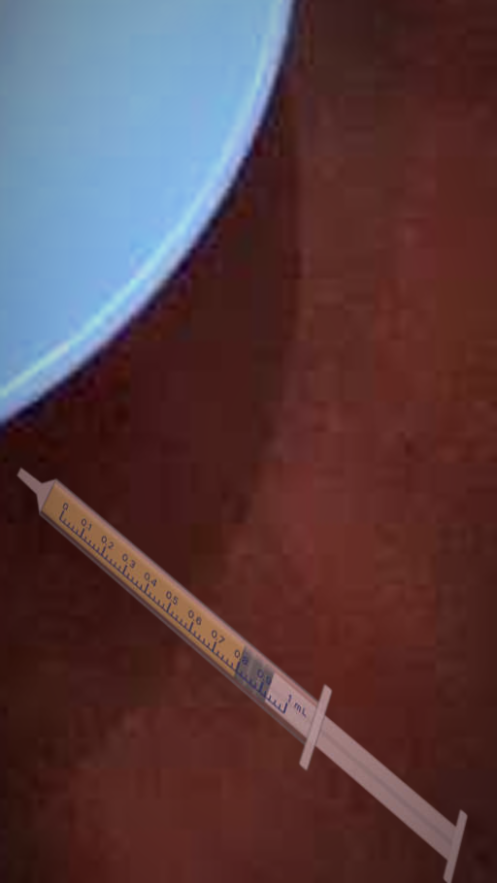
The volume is 0.8 mL
